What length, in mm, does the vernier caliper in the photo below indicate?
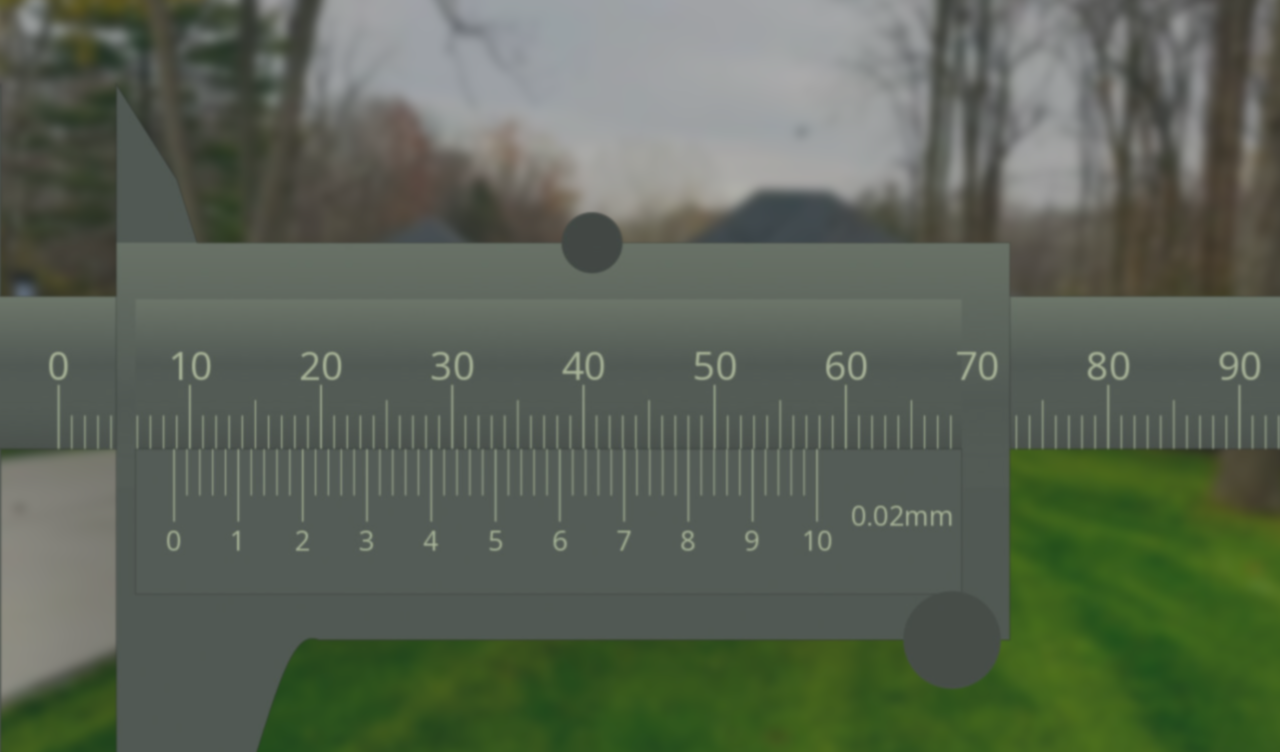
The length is 8.8 mm
